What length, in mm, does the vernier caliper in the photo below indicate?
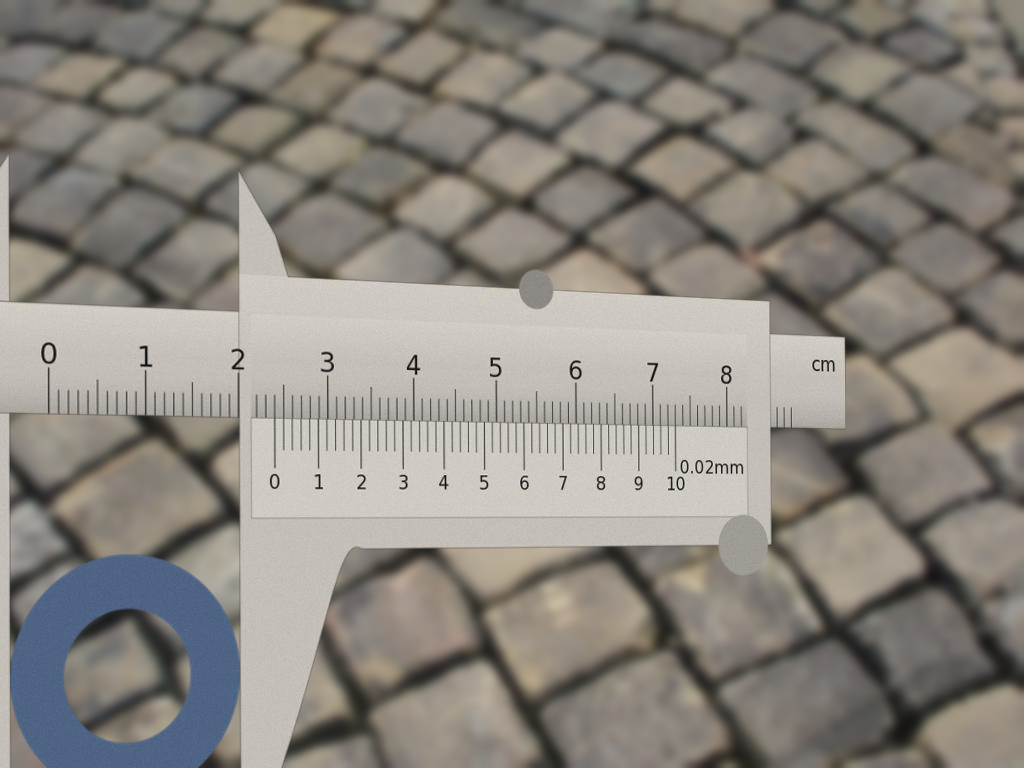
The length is 24.0 mm
